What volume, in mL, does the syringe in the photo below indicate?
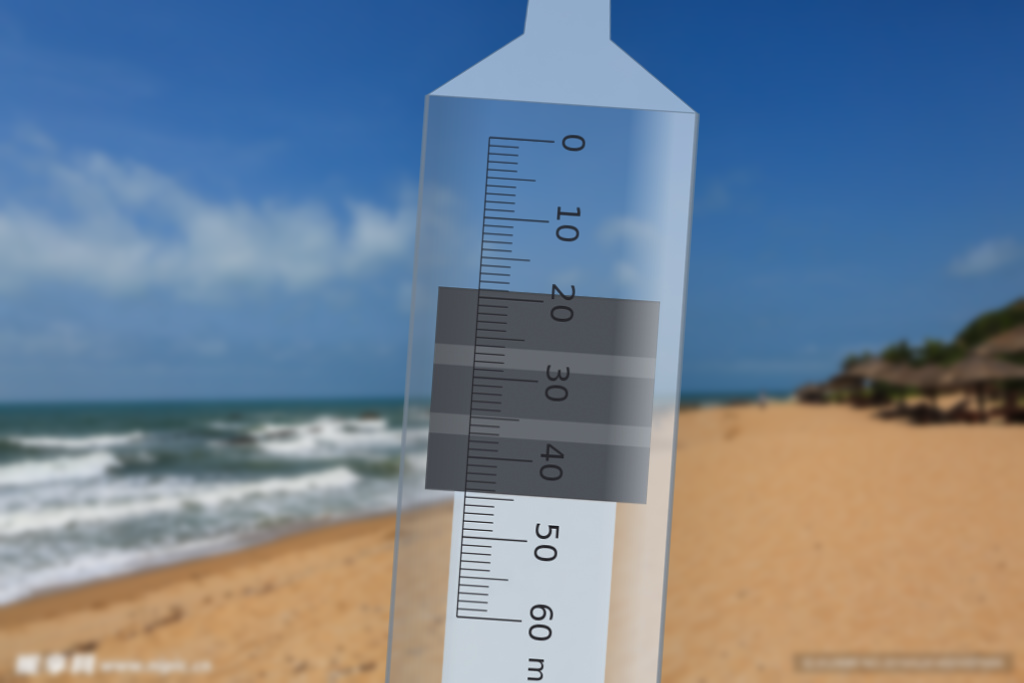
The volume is 19 mL
